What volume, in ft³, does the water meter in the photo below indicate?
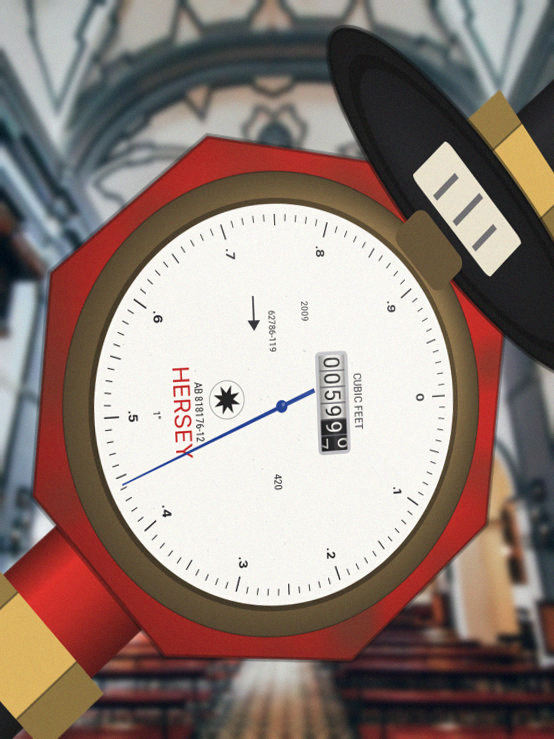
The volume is 5996.44 ft³
